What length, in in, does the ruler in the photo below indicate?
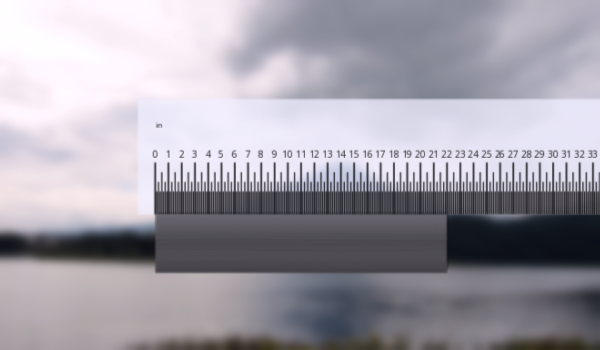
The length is 22 in
